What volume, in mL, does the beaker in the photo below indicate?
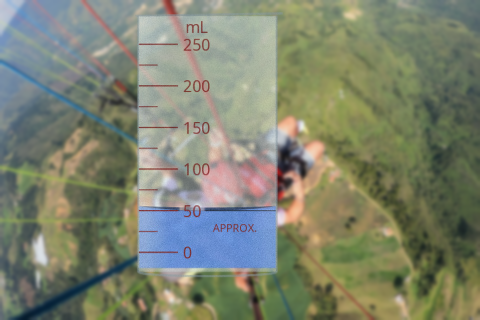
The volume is 50 mL
